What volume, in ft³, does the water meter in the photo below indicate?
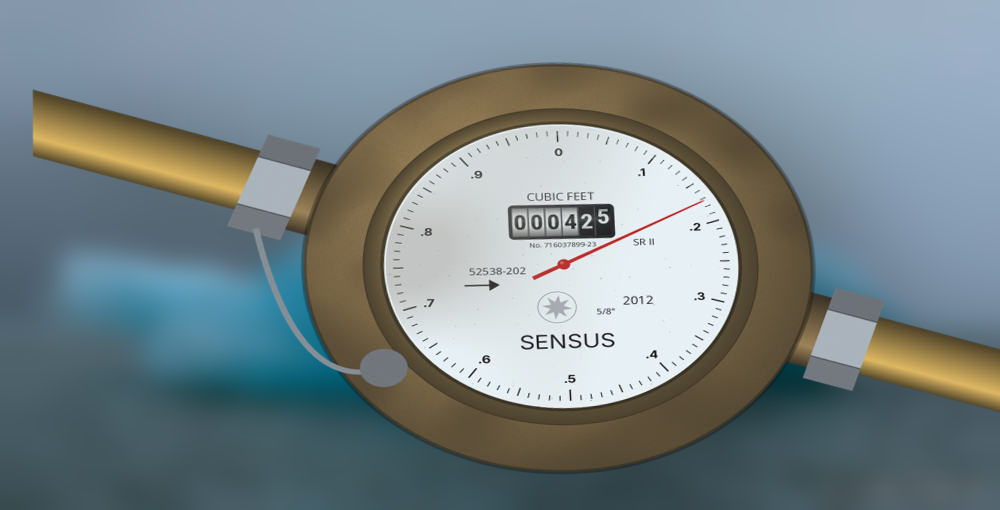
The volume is 425.17 ft³
